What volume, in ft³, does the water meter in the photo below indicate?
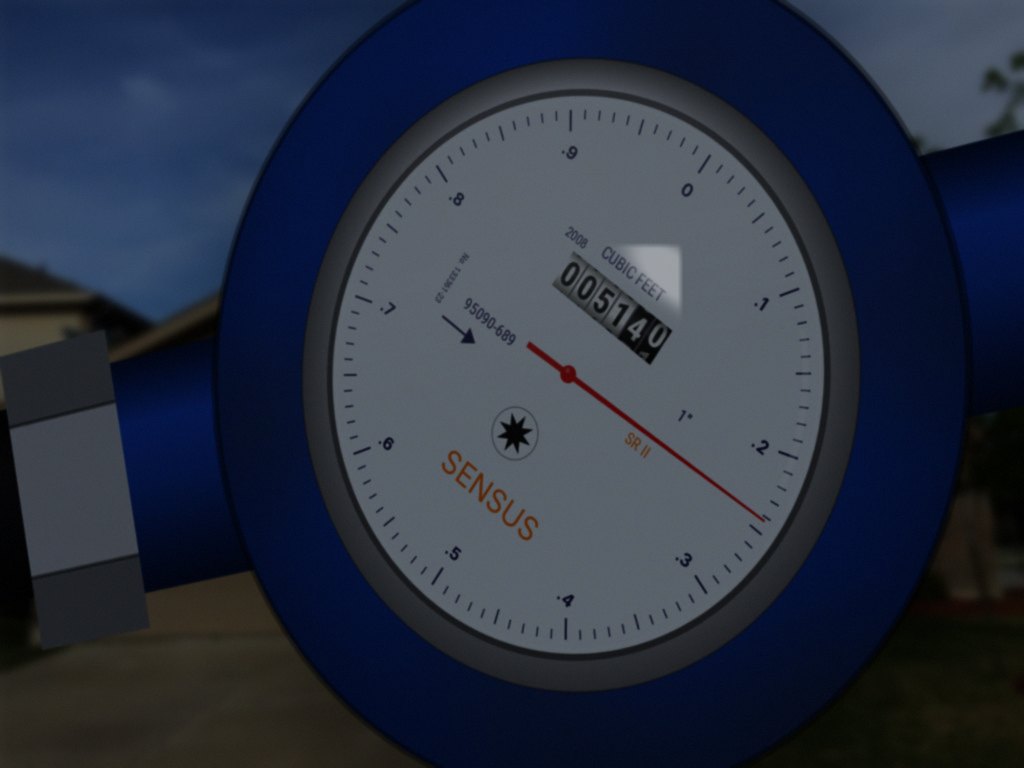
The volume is 5140.24 ft³
